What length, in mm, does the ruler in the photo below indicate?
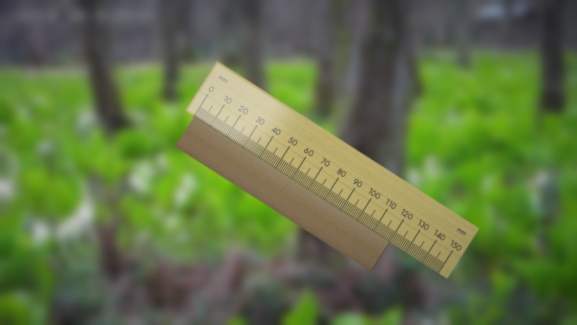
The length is 120 mm
